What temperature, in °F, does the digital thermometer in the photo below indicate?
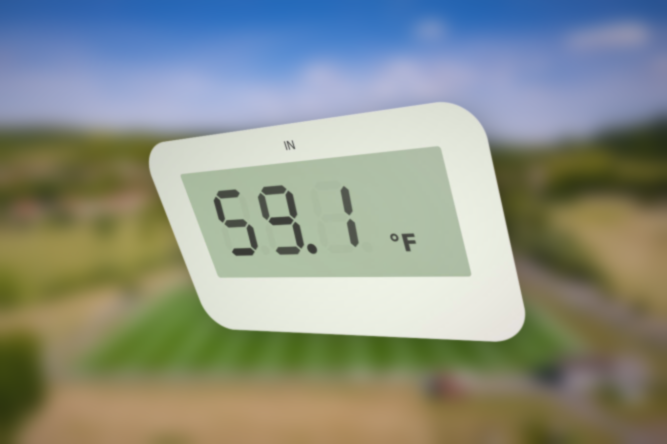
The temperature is 59.1 °F
